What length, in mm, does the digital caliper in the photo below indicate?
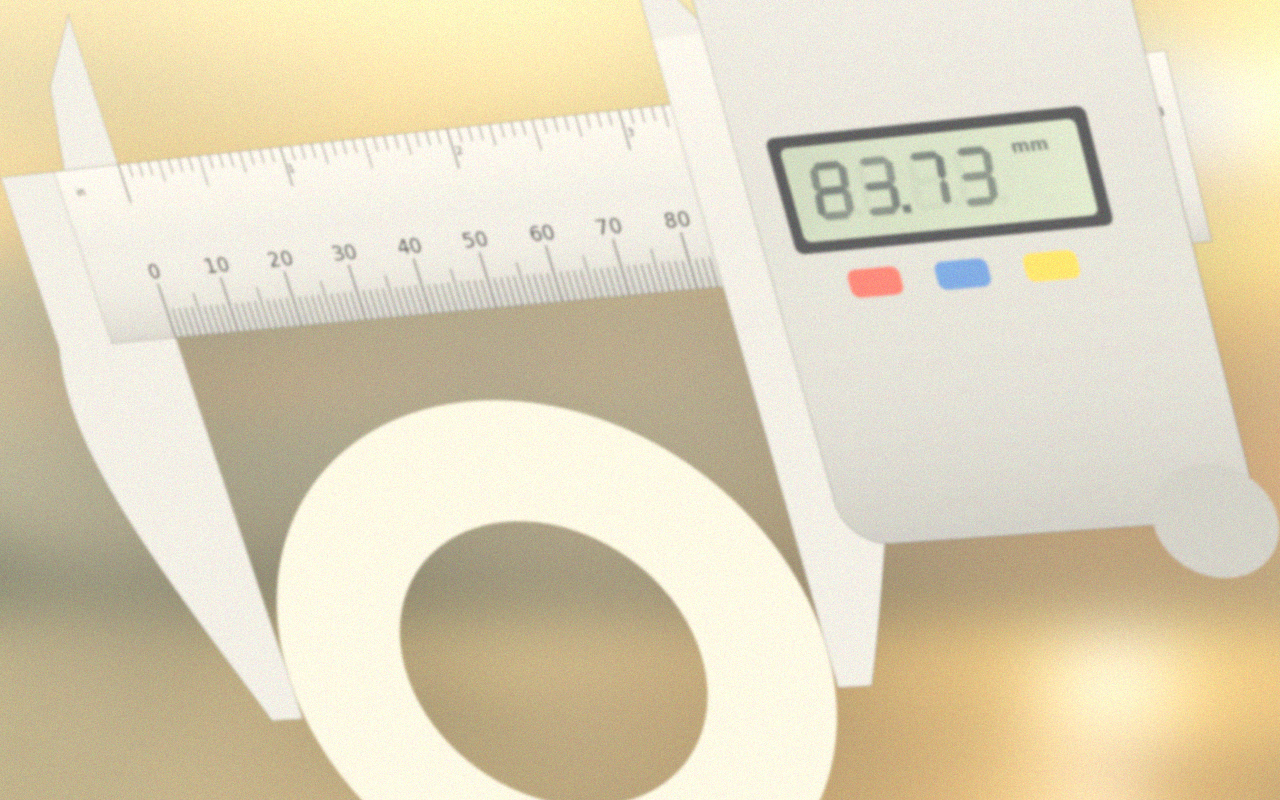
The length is 83.73 mm
